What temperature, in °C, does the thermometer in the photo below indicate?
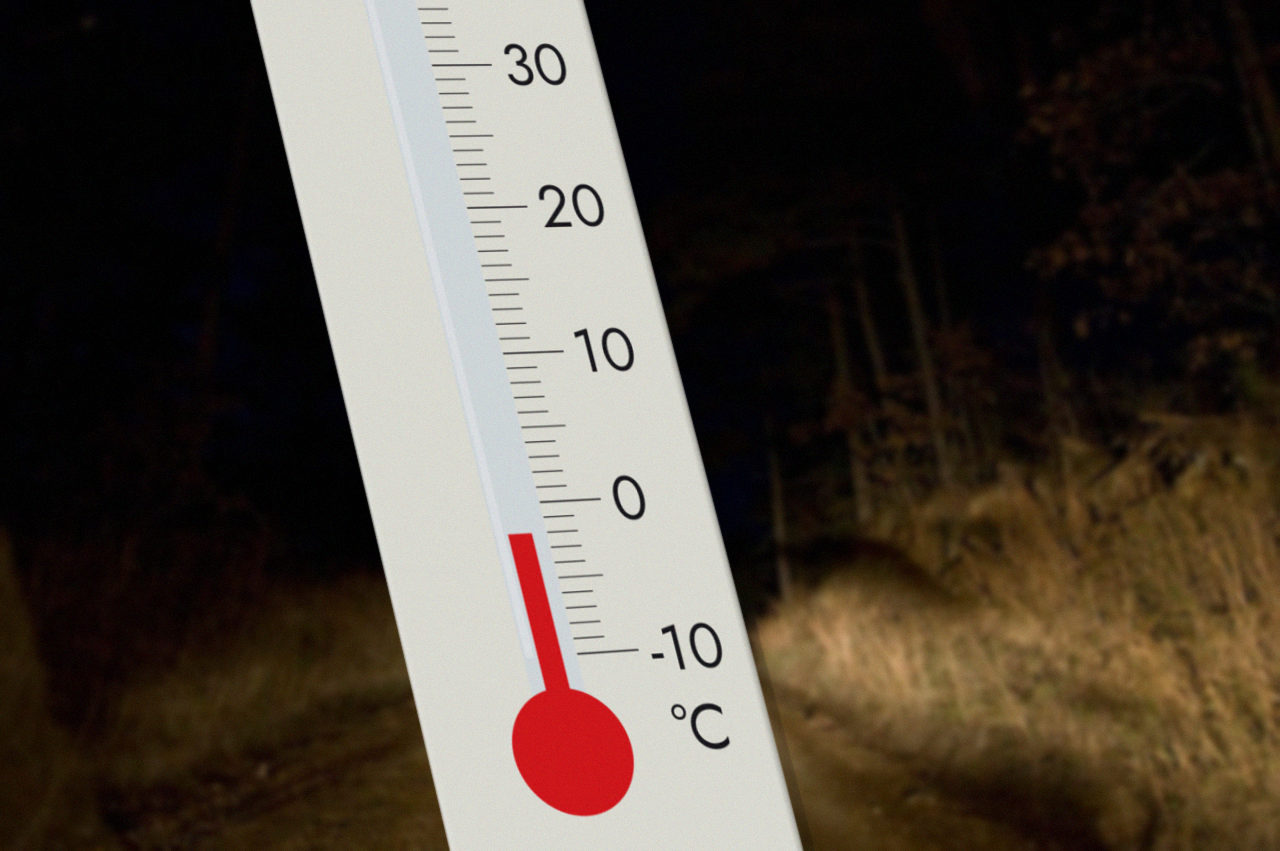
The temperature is -2 °C
